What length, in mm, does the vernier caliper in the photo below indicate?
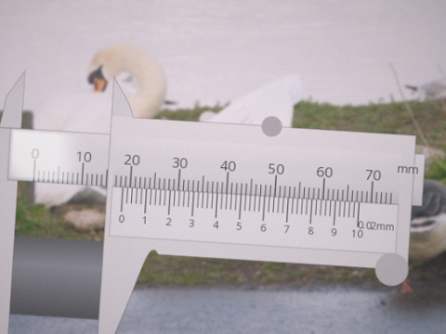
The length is 18.5 mm
